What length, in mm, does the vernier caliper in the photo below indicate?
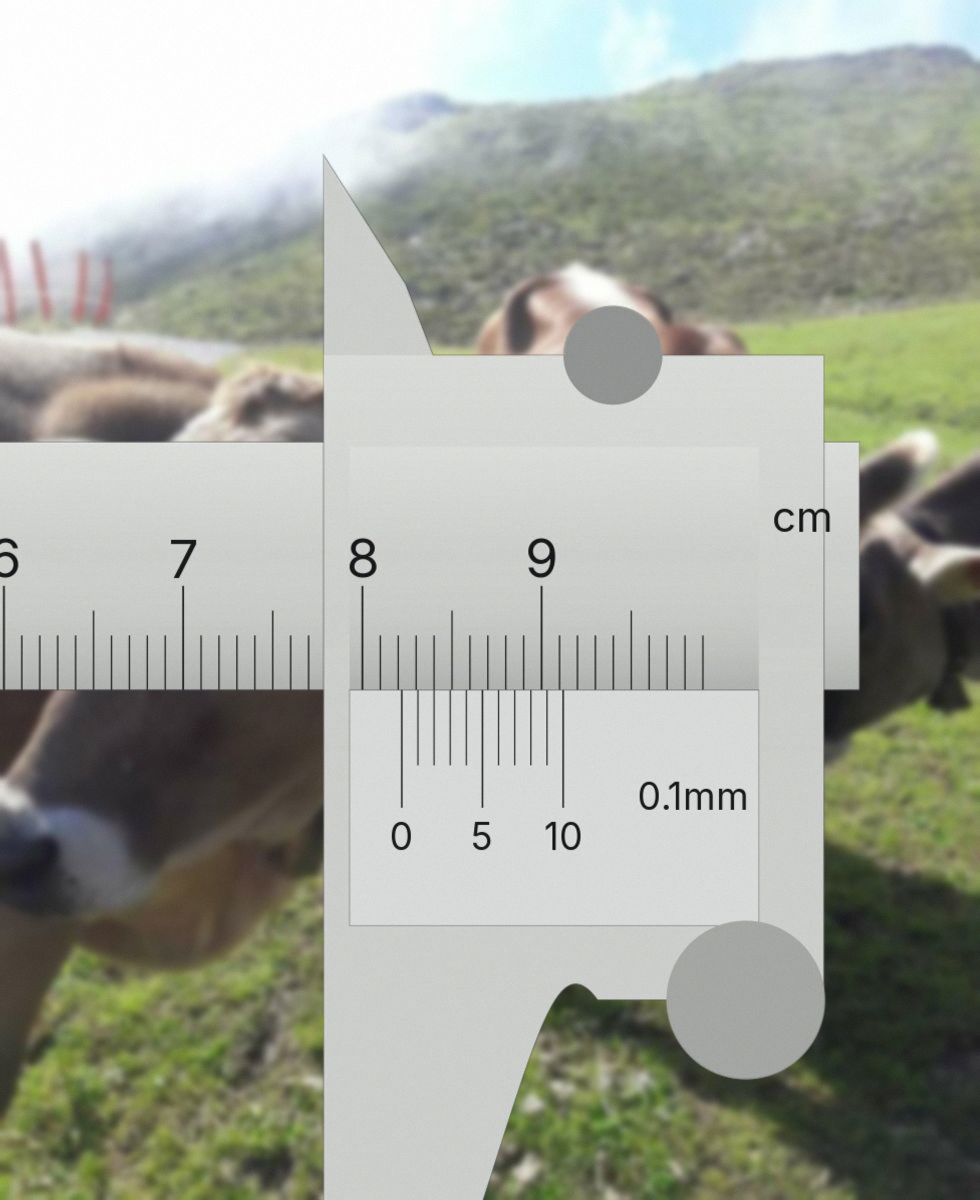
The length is 82.2 mm
